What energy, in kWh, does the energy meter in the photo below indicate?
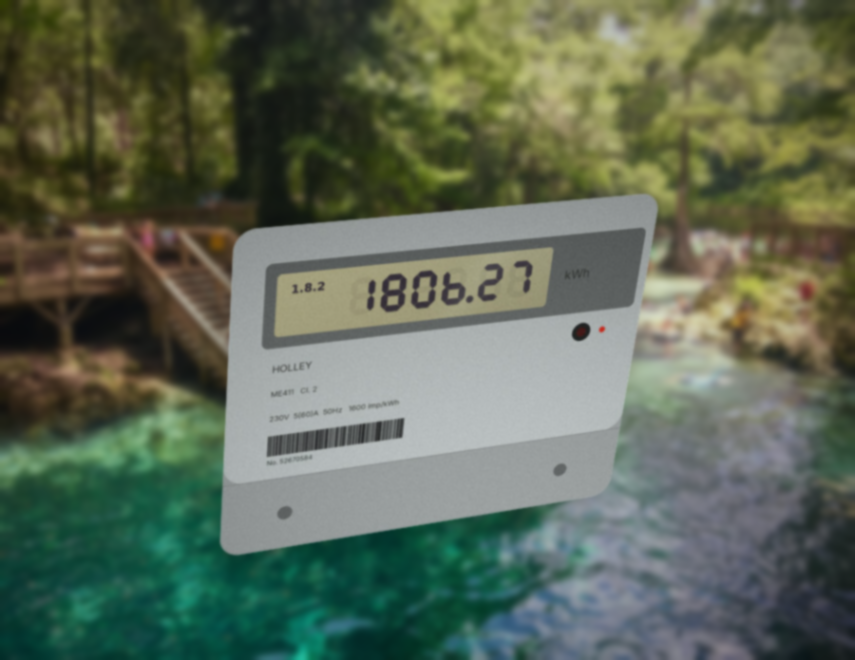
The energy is 1806.27 kWh
